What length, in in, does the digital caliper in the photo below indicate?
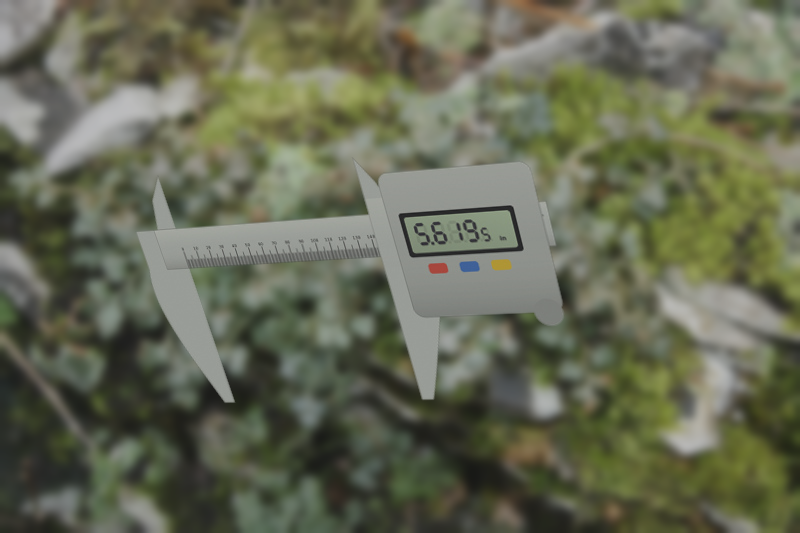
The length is 5.6195 in
